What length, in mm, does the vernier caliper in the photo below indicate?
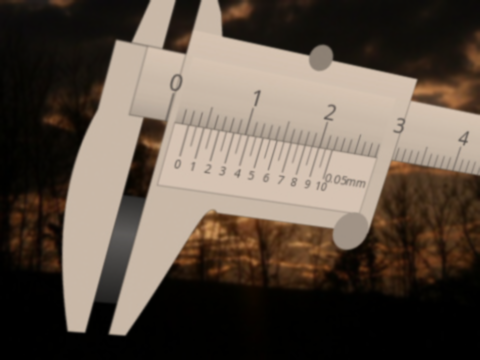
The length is 2.8 mm
